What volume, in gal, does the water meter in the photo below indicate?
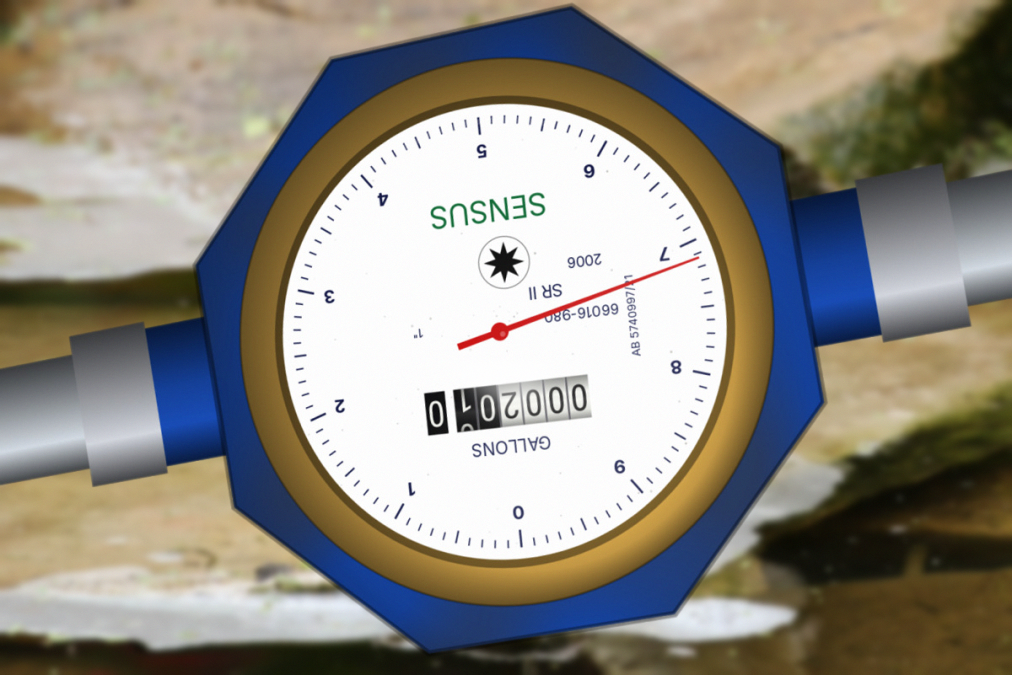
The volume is 2007.1 gal
